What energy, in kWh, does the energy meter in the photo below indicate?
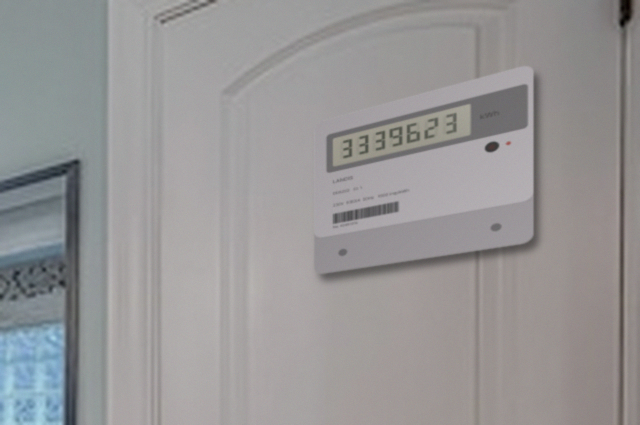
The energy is 3339623 kWh
